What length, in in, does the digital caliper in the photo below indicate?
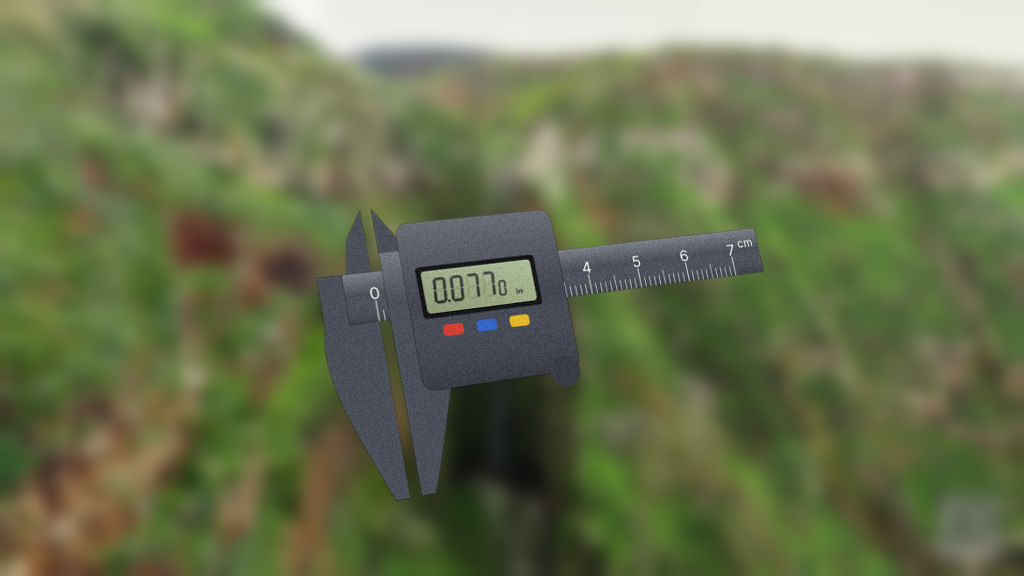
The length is 0.0770 in
